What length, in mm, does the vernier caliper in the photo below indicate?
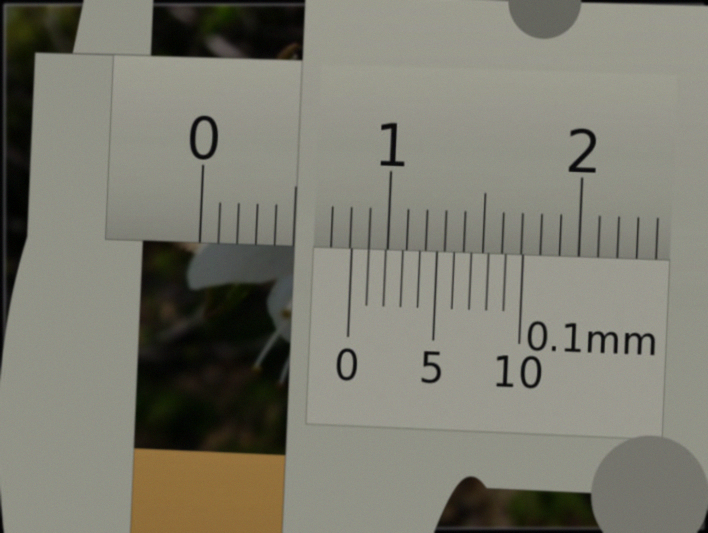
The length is 8.1 mm
